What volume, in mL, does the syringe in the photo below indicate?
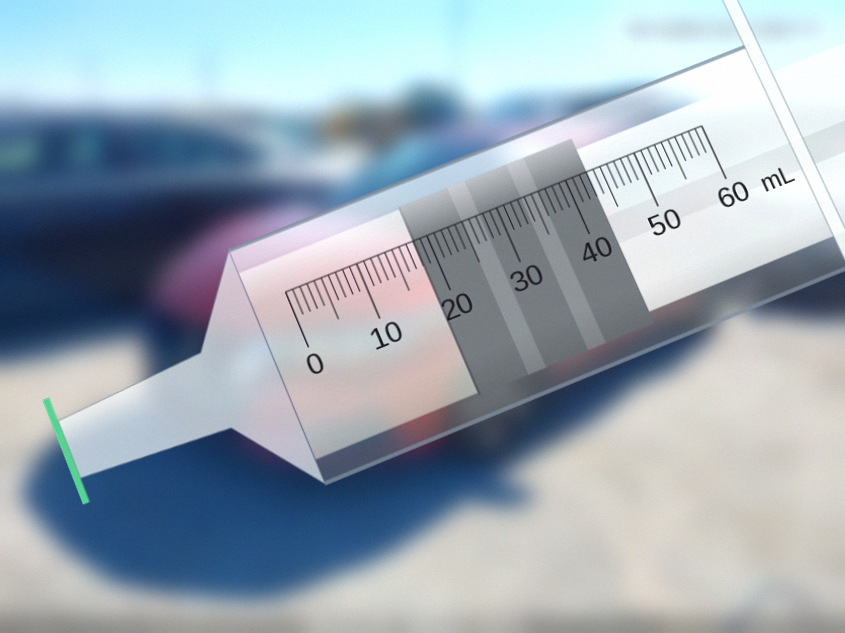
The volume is 18 mL
